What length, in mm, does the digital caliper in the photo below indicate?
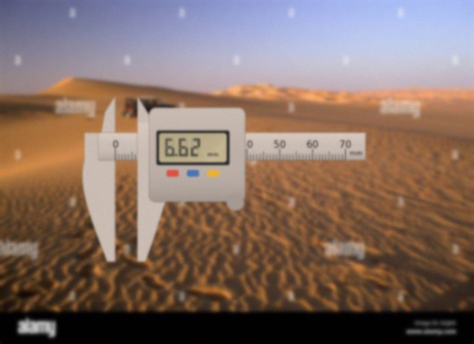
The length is 6.62 mm
